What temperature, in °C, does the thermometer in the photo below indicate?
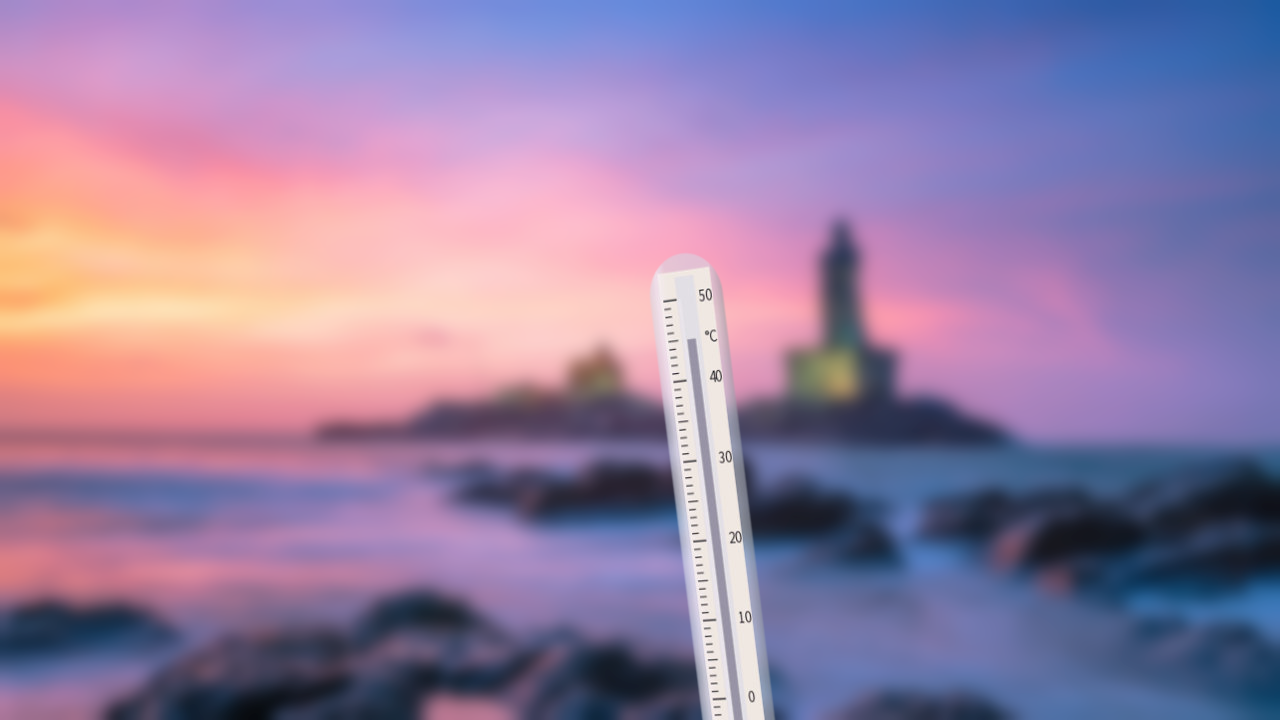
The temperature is 45 °C
